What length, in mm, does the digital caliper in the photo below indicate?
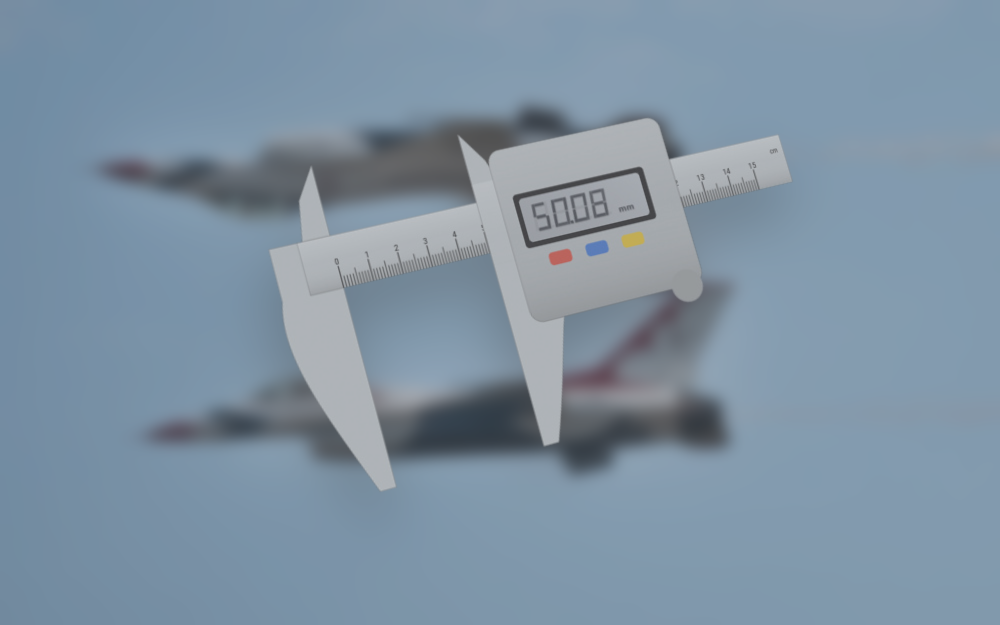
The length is 50.08 mm
